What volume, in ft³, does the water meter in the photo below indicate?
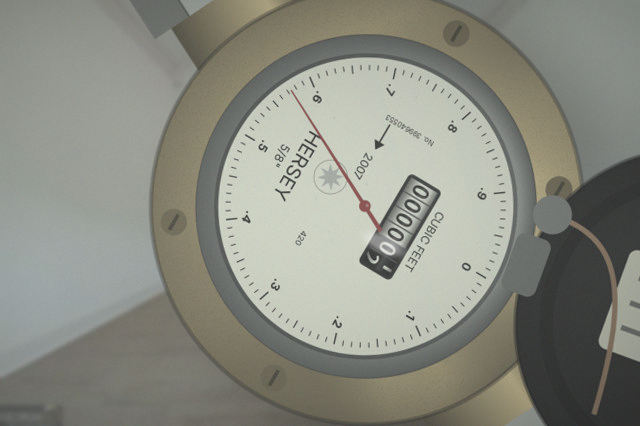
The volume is 1.57 ft³
